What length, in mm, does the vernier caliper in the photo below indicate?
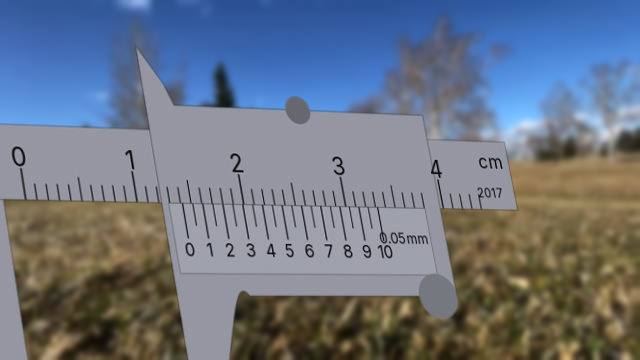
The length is 14.2 mm
